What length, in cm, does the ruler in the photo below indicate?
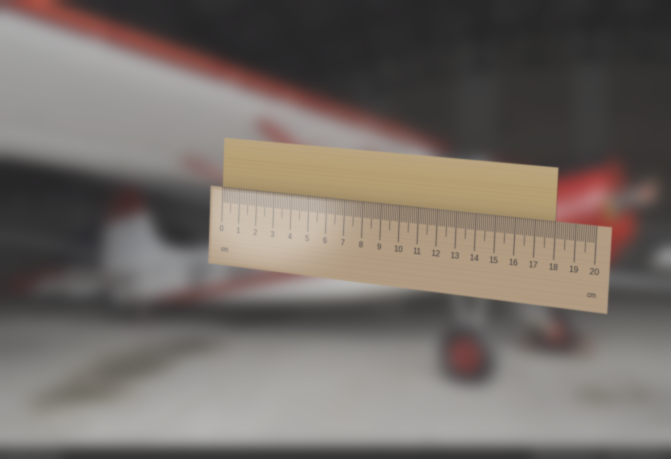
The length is 18 cm
